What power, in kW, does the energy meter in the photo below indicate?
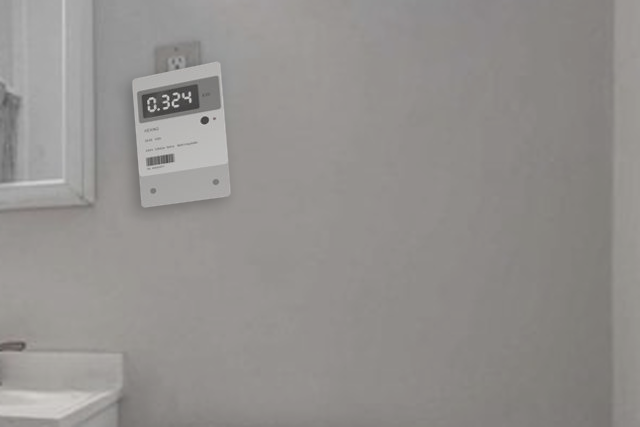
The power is 0.324 kW
